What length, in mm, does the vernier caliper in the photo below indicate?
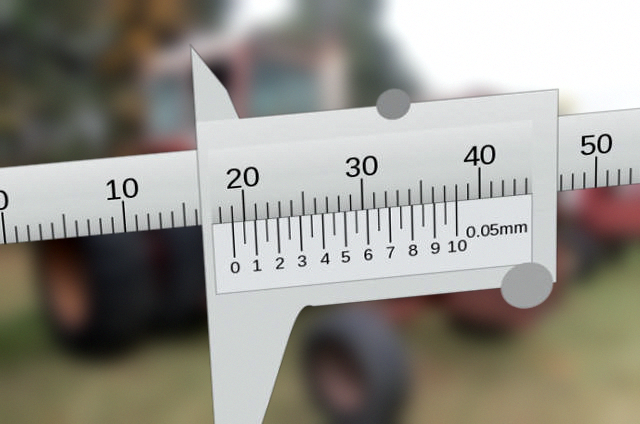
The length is 19.0 mm
